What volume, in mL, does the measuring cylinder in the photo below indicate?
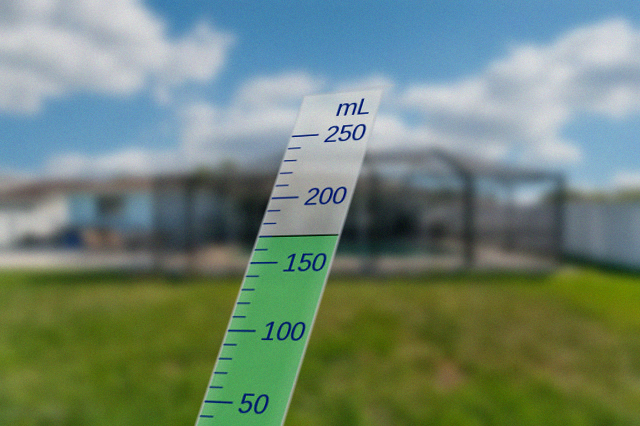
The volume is 170 mL
